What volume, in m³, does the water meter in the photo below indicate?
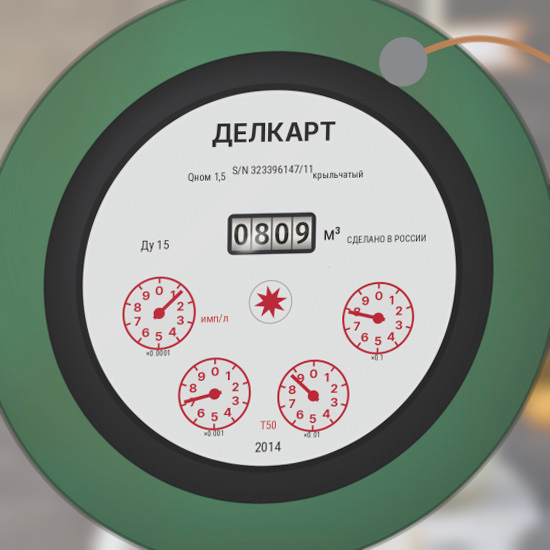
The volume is 809.7871 m³
